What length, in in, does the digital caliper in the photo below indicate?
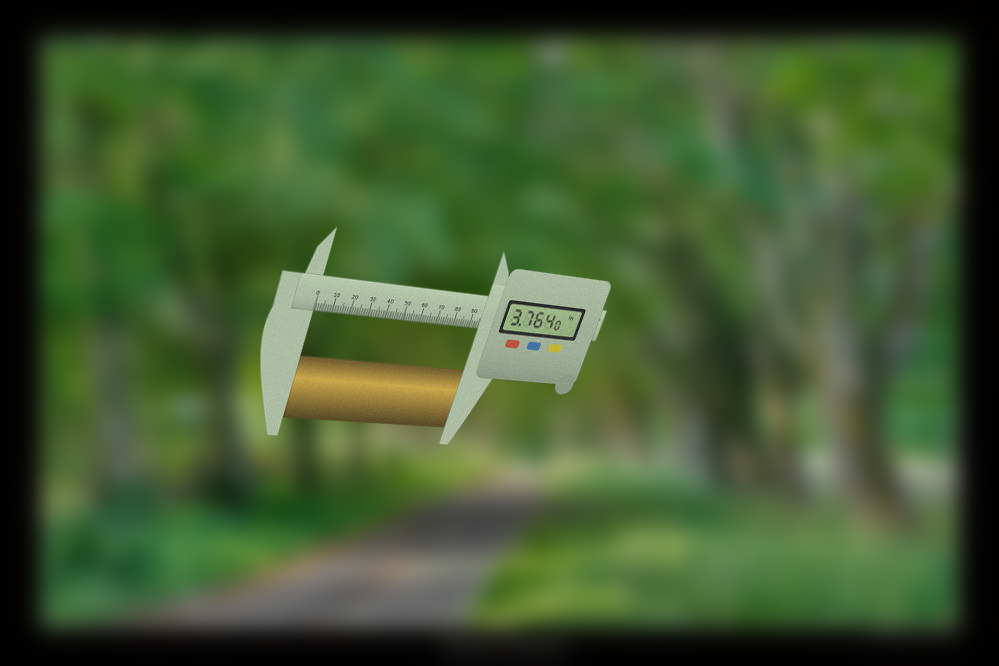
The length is 3.7640 in
